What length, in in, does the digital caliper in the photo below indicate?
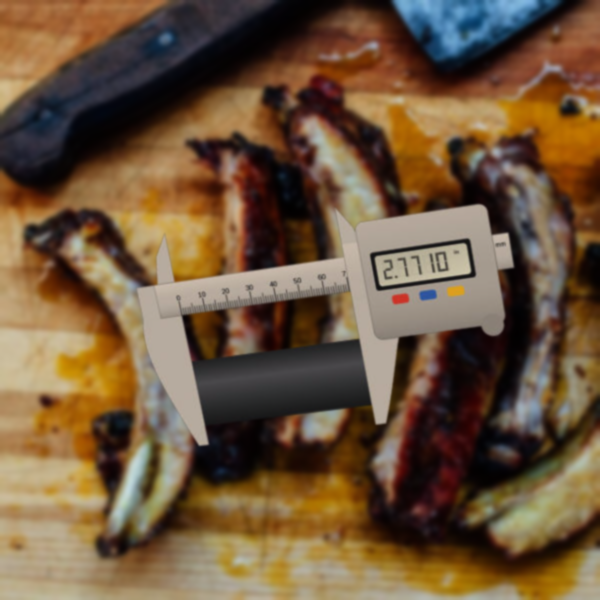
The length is 2.7710 in
